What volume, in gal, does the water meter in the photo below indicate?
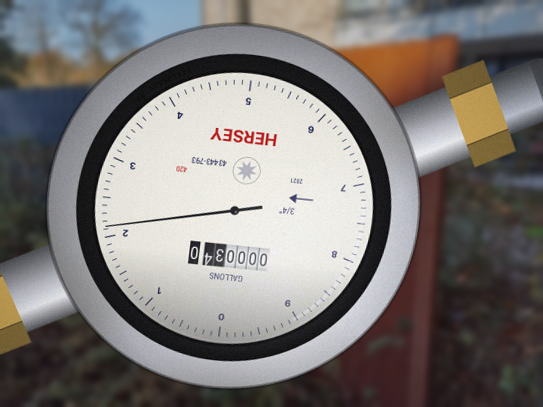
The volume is 342.1 gal
